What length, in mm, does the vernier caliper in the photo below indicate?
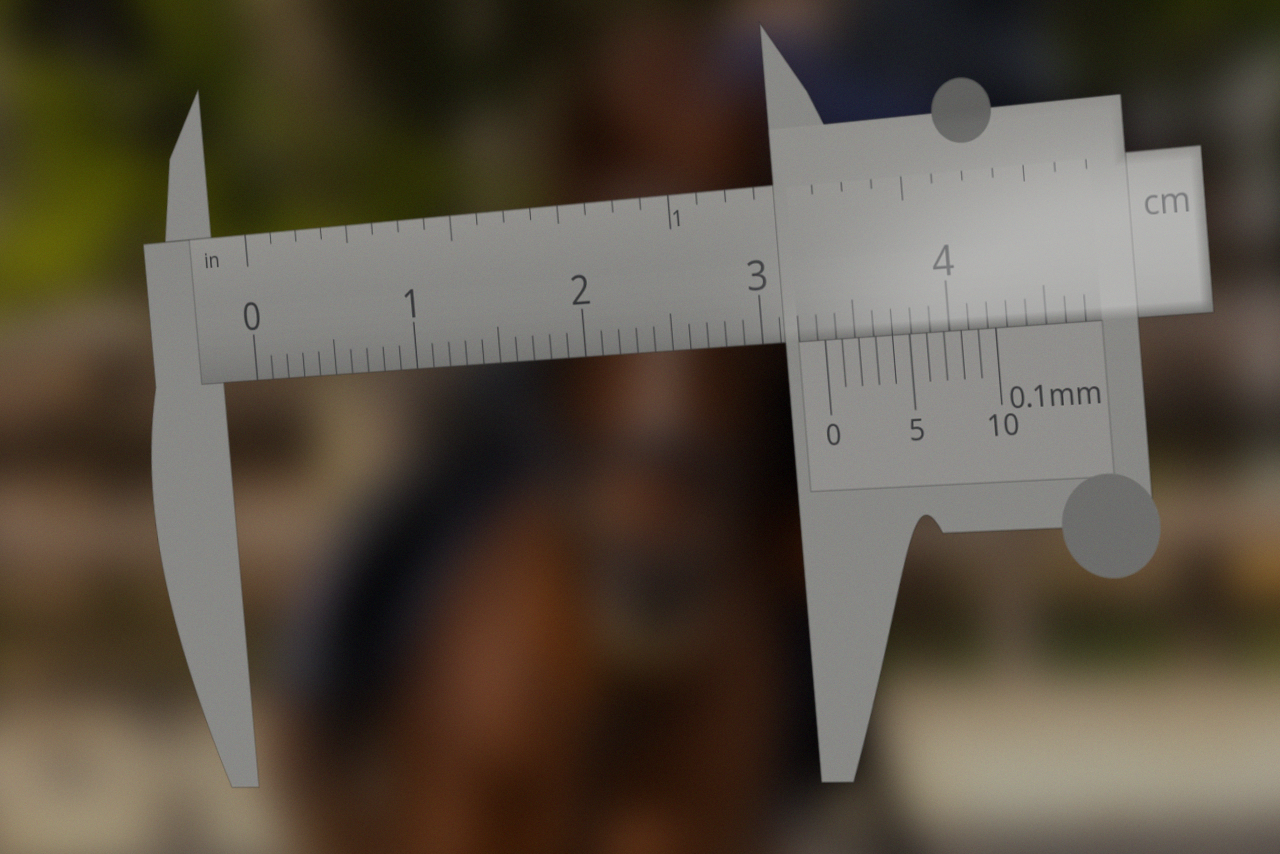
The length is 33.4 mm
